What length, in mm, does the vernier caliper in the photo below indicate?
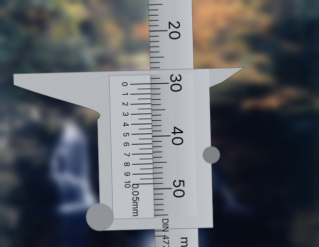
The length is 30.0 mm
